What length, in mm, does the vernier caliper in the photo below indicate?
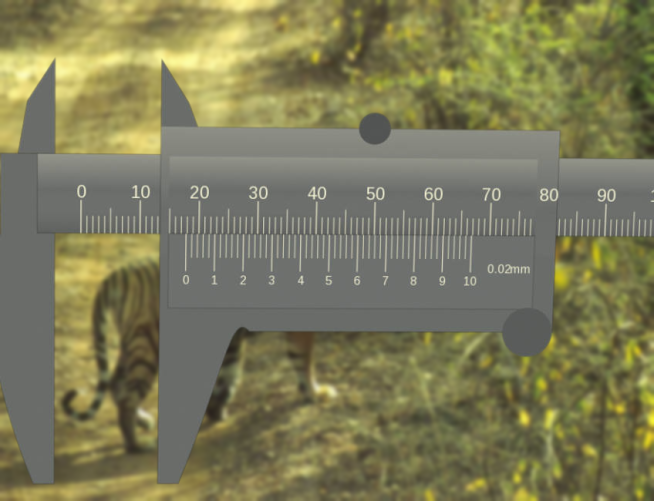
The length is 17.8 mm
